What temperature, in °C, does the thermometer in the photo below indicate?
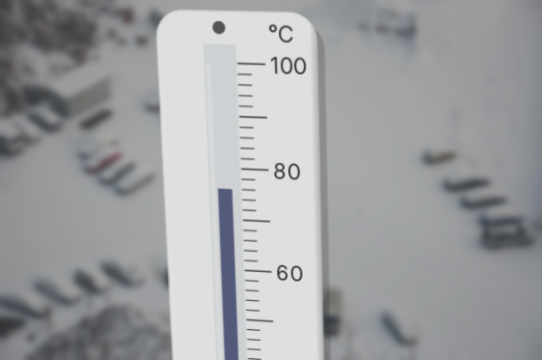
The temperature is 76 °C
